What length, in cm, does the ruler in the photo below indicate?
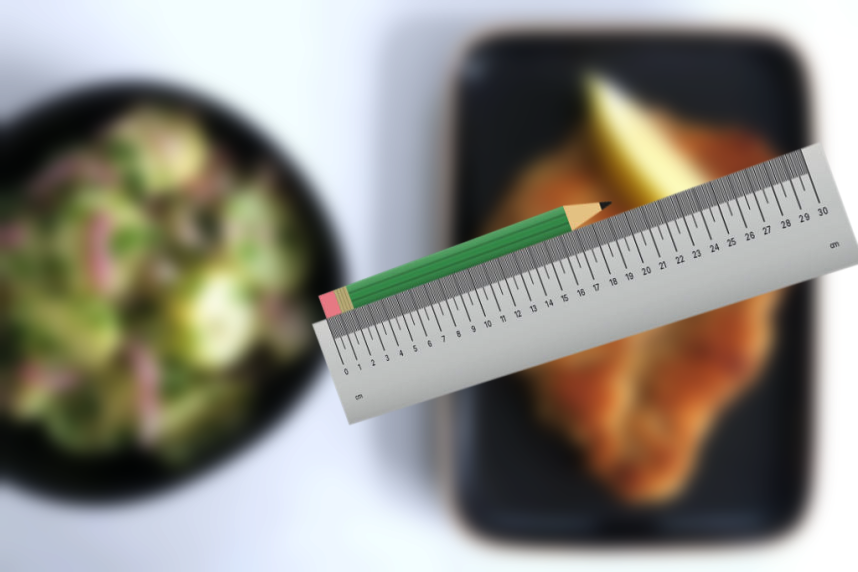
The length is 19.5 cm
